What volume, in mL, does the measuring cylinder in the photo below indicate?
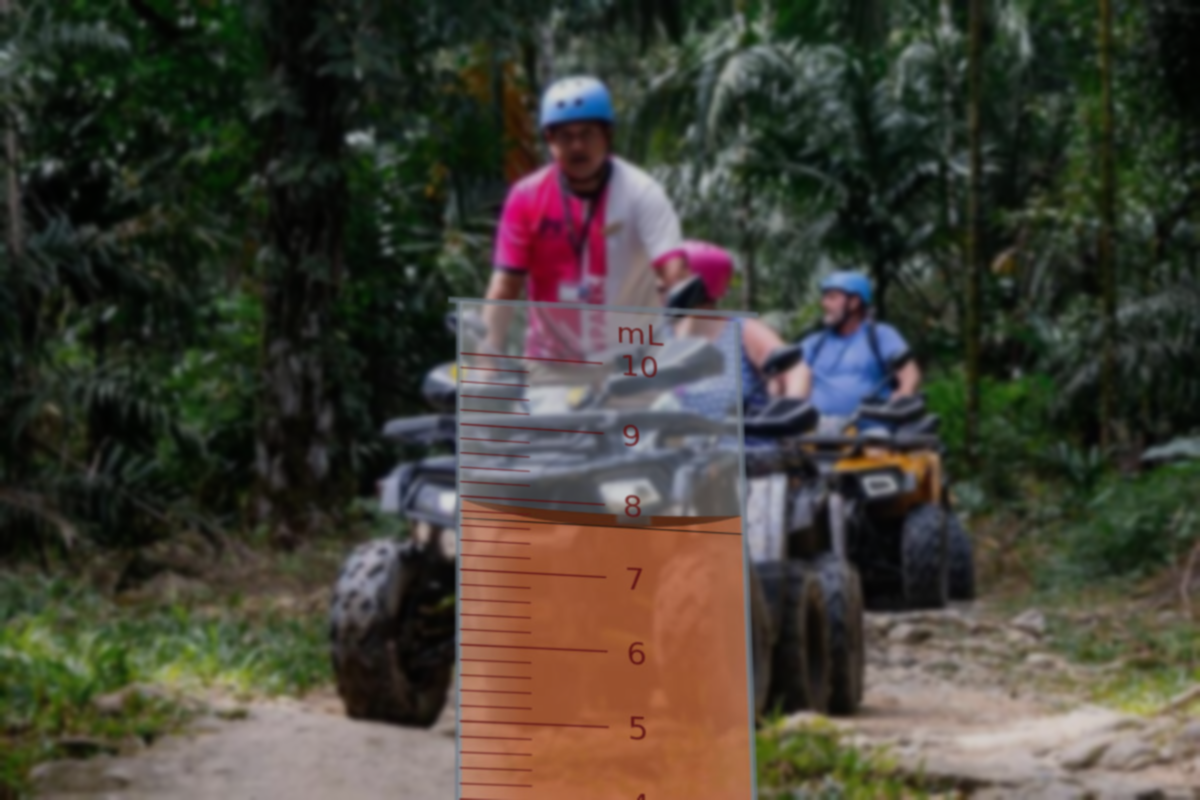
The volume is 7.7 mL
